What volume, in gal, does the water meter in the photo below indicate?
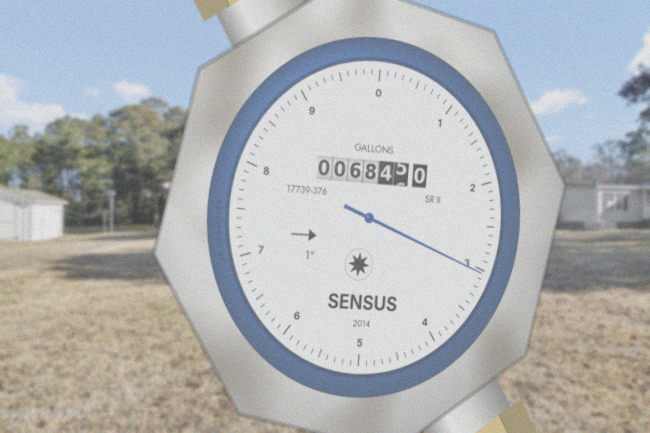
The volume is 68453.0 gal
